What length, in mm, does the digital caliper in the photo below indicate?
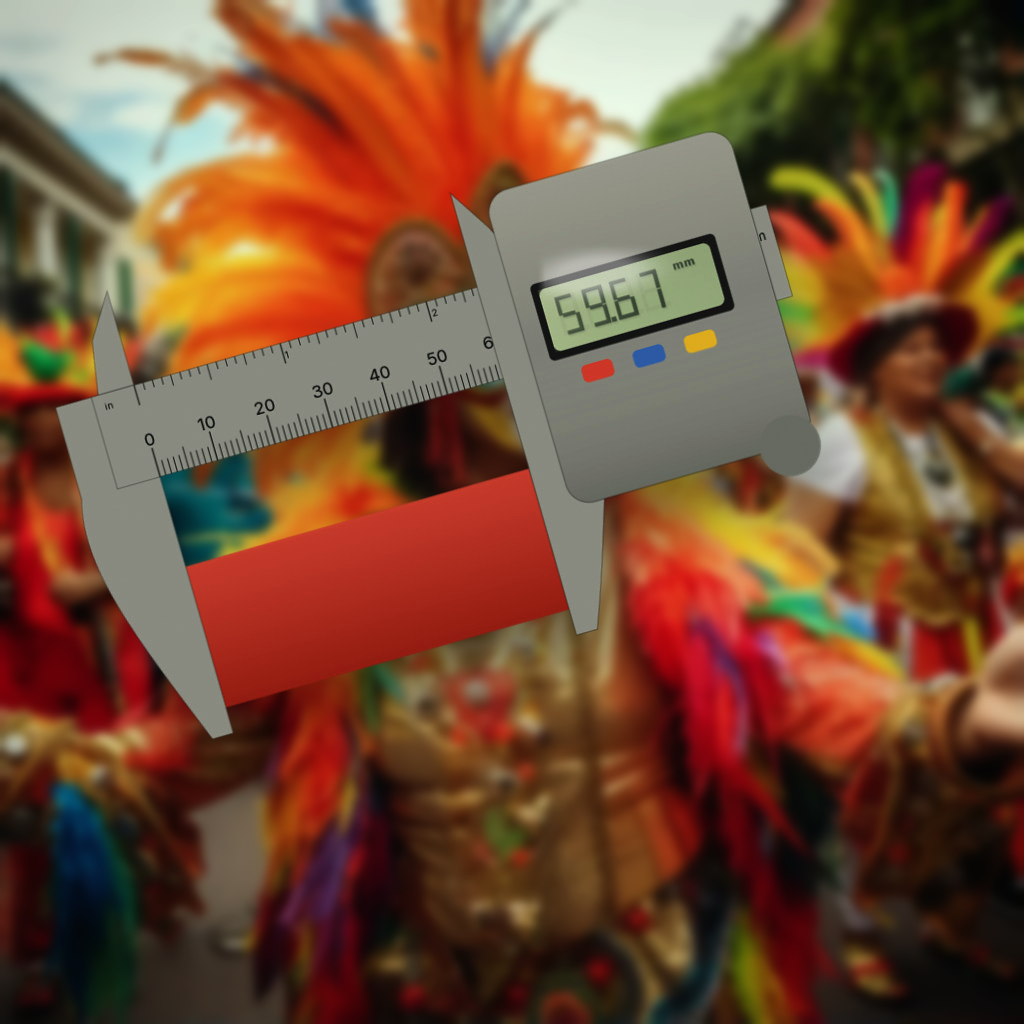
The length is 59.67 mm
